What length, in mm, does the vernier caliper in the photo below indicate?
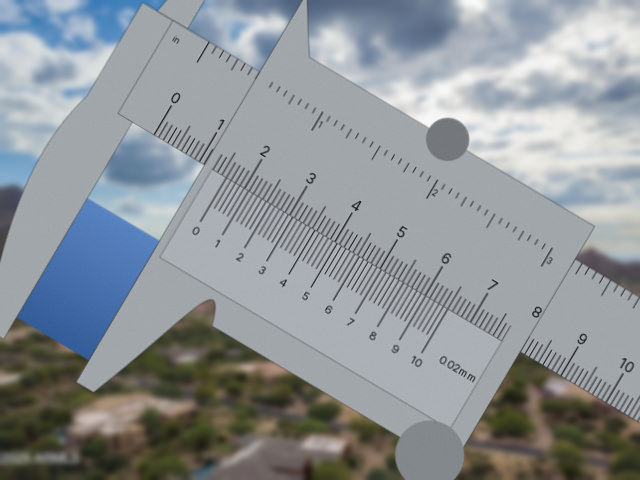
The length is 16.0 mm
